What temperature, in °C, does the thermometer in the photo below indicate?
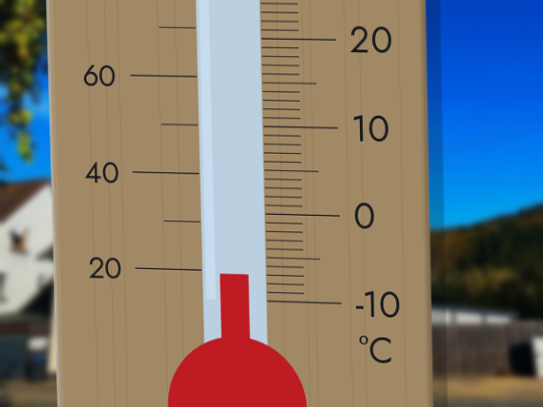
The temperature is -7 °C
